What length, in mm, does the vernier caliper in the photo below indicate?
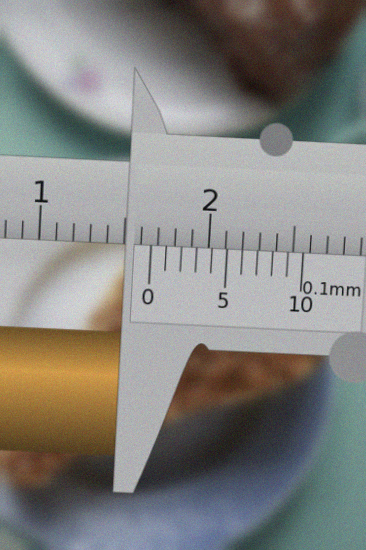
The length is 16.6 mm
